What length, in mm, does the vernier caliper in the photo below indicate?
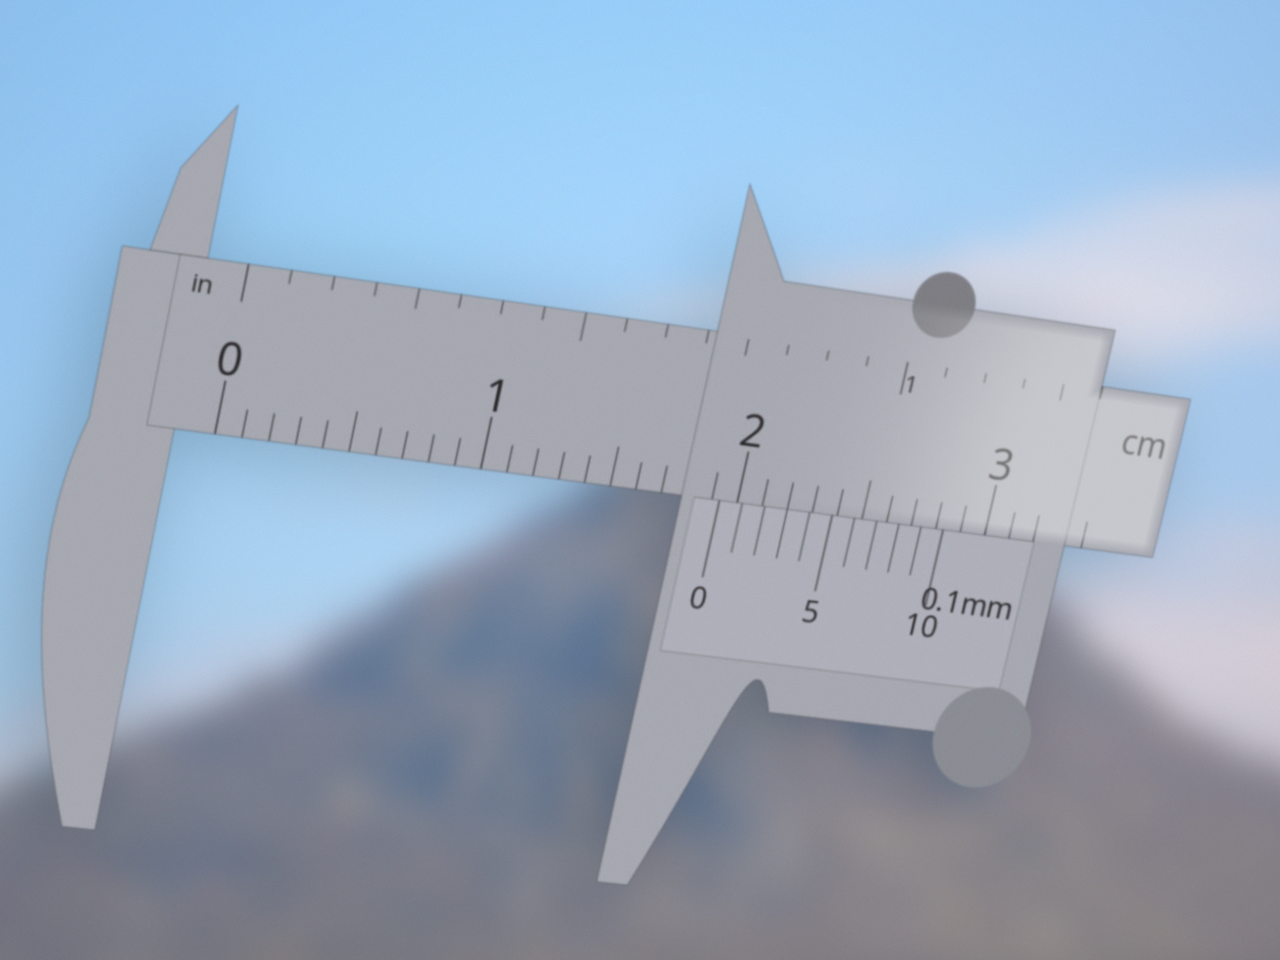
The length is 19.3 mm
